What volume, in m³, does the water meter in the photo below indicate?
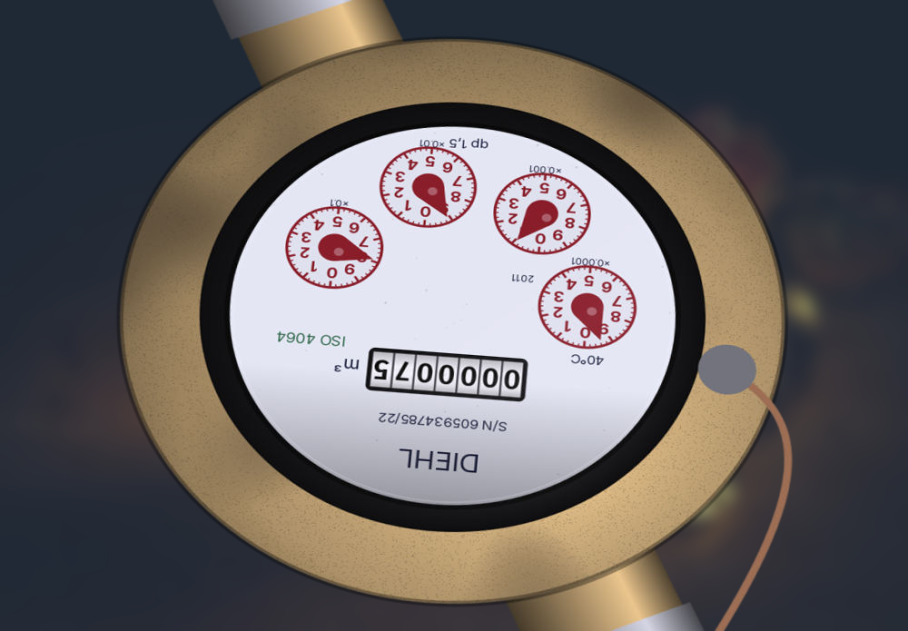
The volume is 75.7909 m³
